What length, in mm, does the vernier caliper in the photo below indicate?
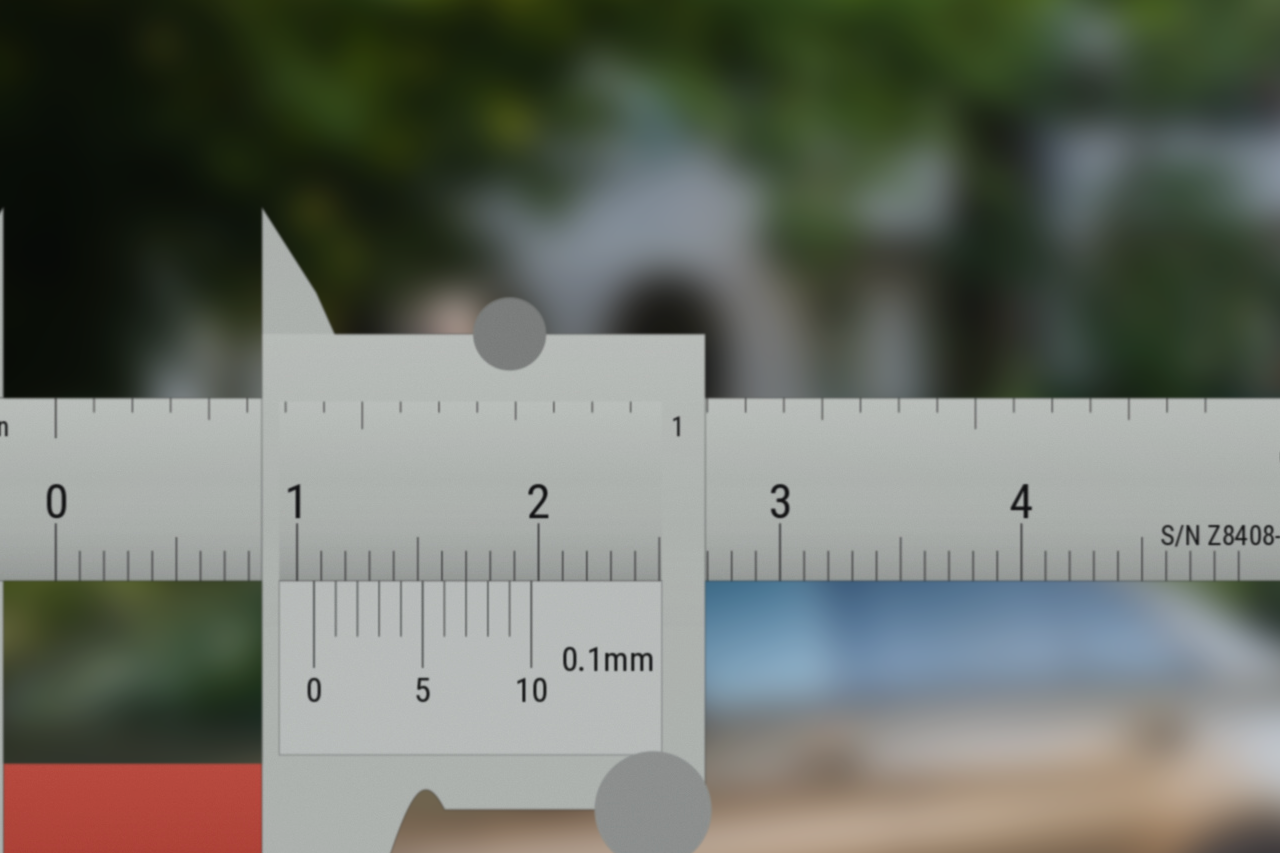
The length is 10.7 mm
